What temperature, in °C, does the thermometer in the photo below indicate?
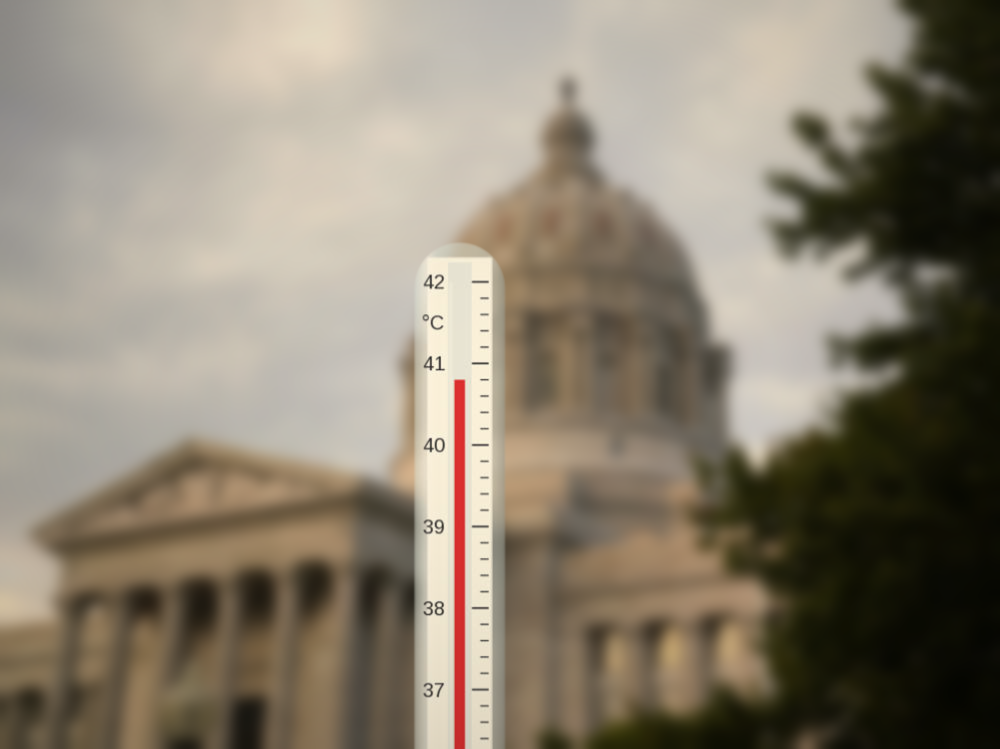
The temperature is 40.8 °C
